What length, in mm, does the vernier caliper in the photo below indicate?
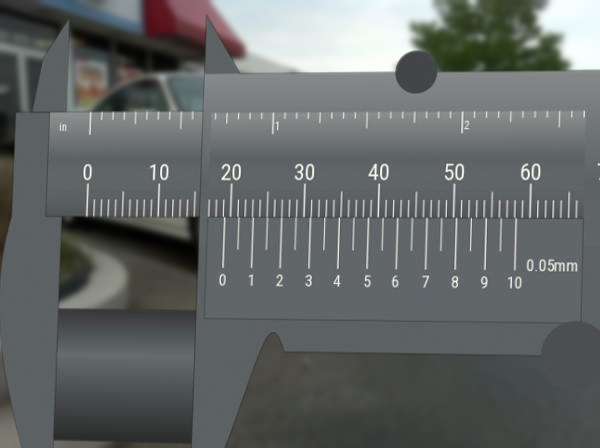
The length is 19.2 mm
